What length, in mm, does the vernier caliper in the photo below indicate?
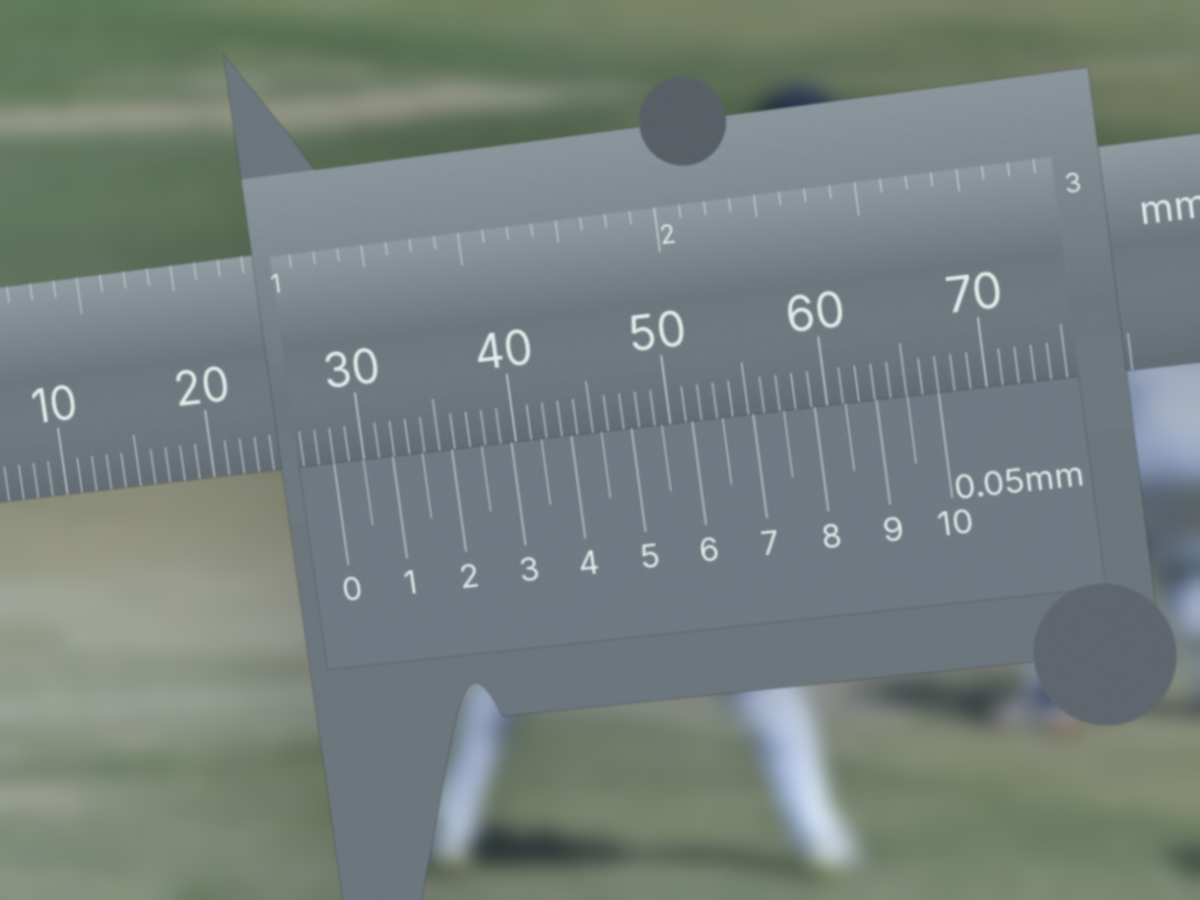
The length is 28.0 mm
